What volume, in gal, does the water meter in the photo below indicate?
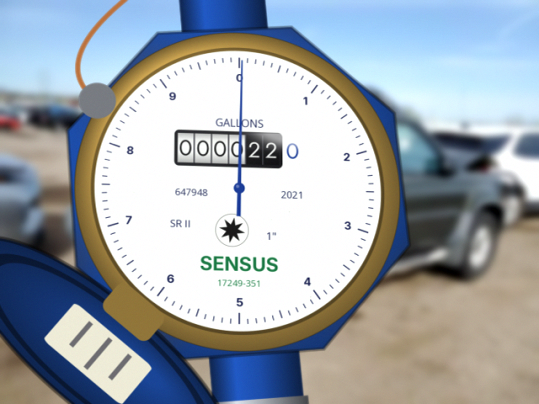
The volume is 220.0 gal
